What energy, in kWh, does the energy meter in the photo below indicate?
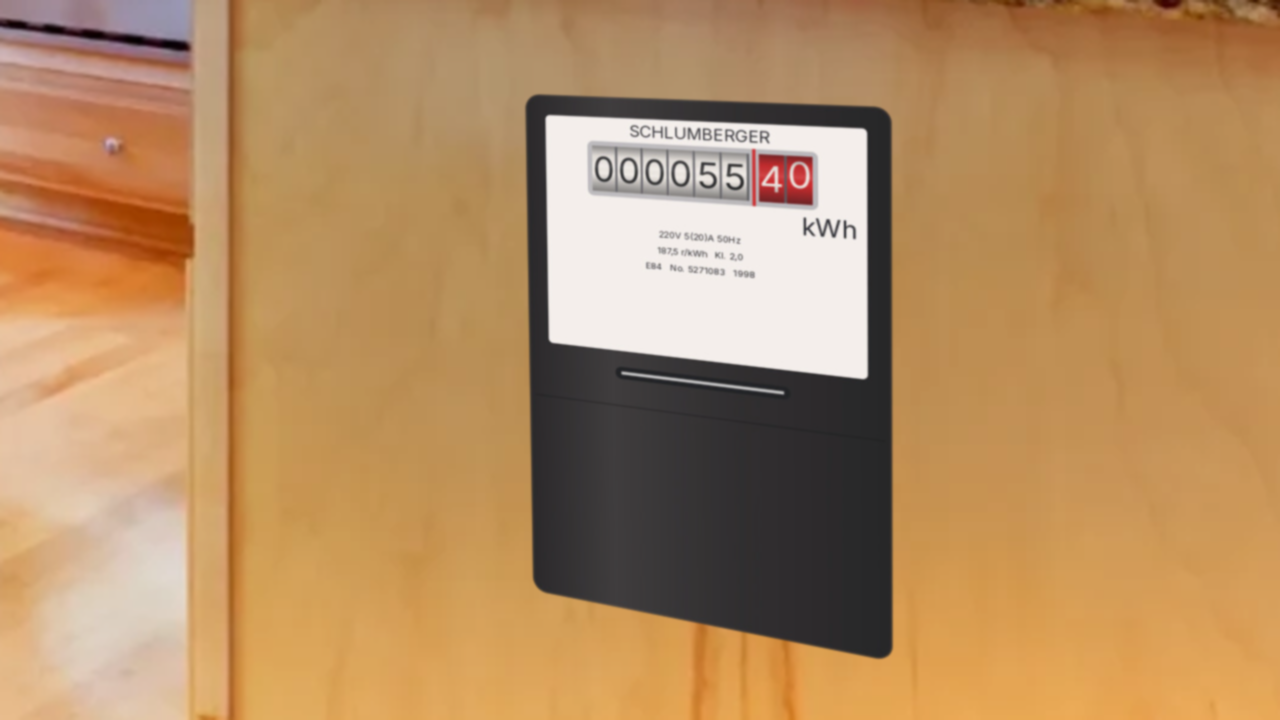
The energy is 55.40 kWh
